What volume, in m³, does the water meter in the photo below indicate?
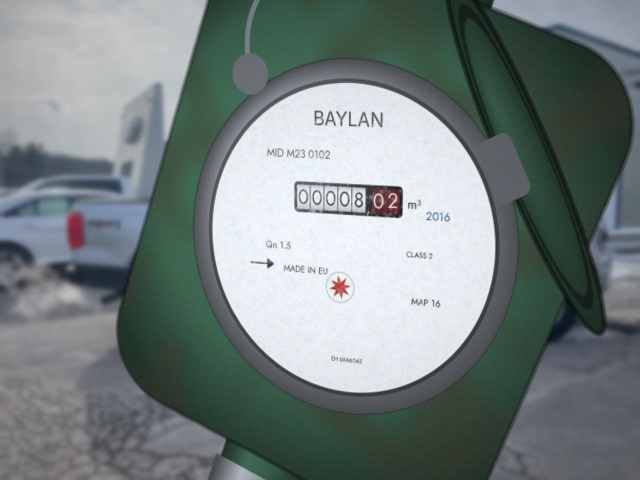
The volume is 8.02 m³
